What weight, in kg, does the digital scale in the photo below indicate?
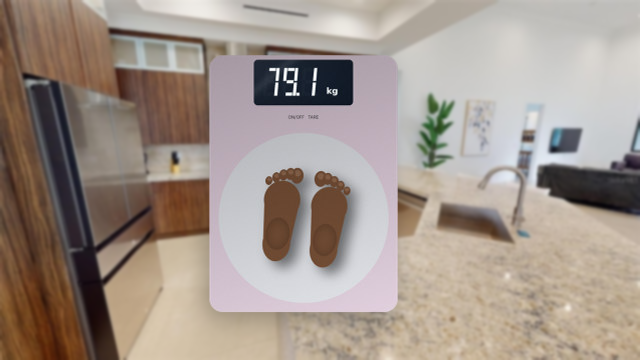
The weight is 79.1 kg
